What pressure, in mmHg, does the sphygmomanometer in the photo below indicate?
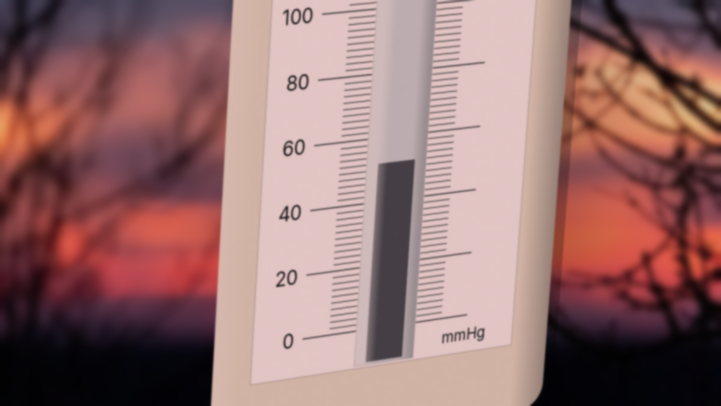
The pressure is 52 mmHg
